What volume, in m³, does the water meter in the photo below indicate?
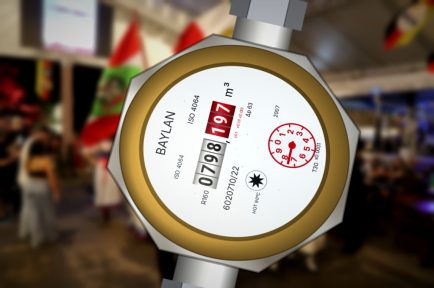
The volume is 798.1977 m³
